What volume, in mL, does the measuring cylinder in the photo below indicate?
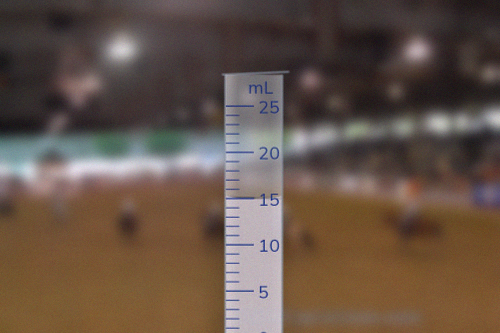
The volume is 15 mL
